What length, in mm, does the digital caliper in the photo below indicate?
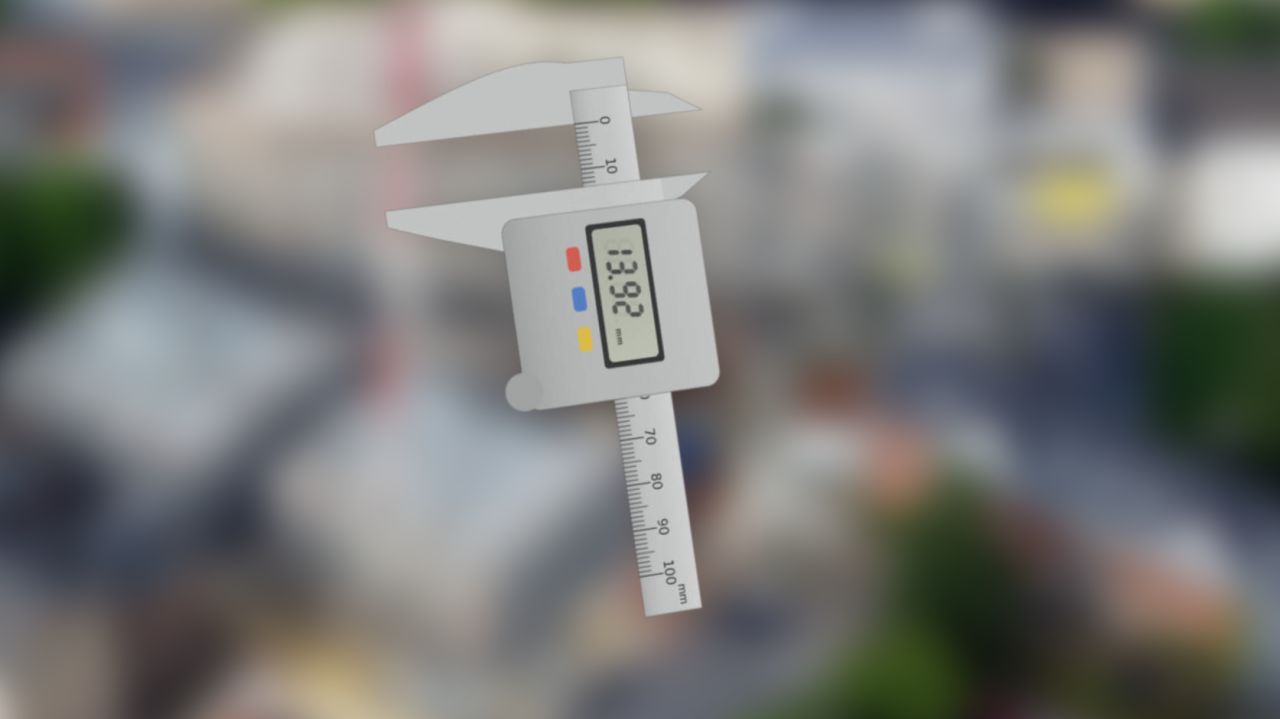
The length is 13.92 mm
